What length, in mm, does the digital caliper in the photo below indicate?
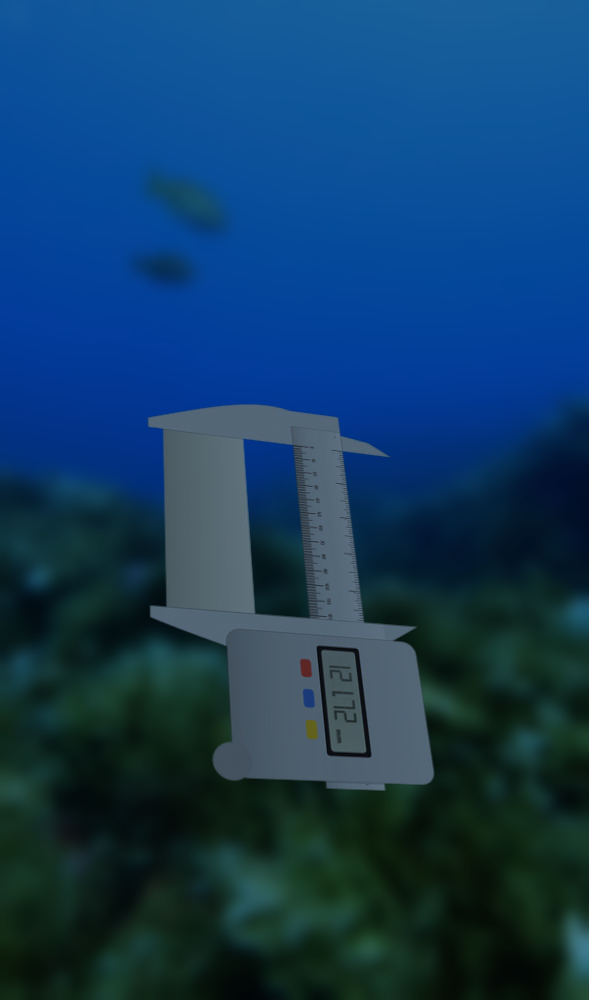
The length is 121.72 mm
